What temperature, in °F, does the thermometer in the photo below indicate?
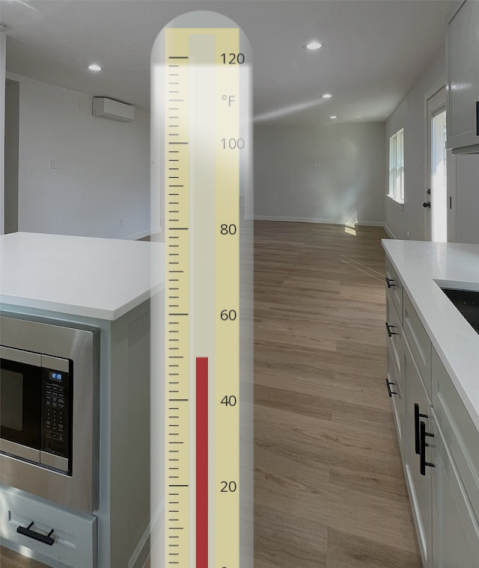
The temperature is 50 °F
